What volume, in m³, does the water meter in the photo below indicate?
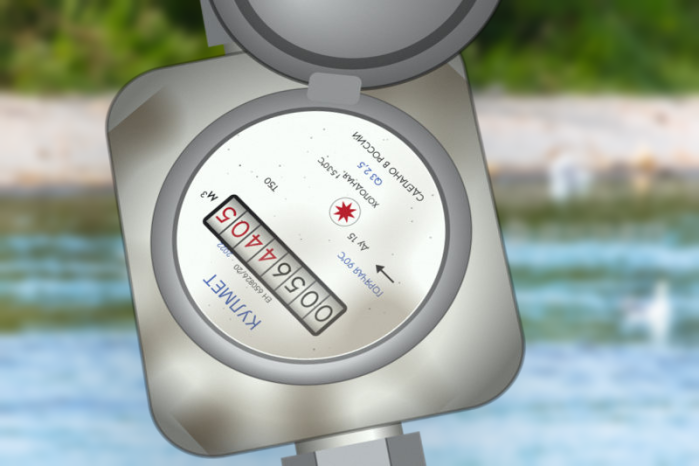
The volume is 56.4405 m³
